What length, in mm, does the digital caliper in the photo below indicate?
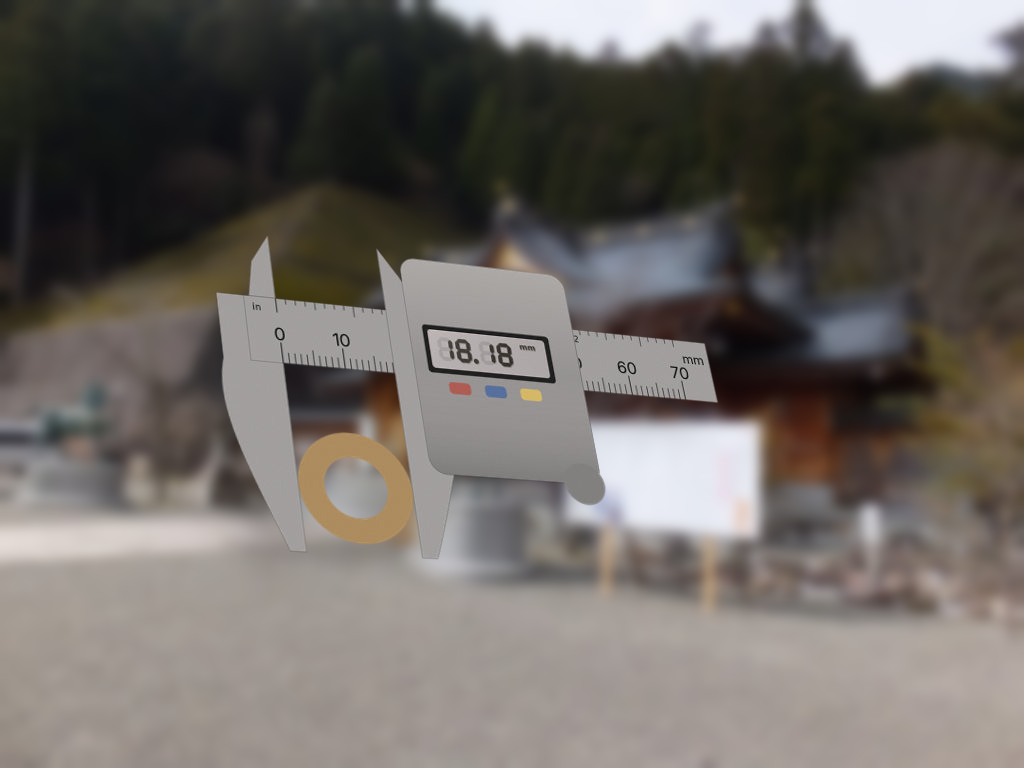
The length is 18.18 mm
